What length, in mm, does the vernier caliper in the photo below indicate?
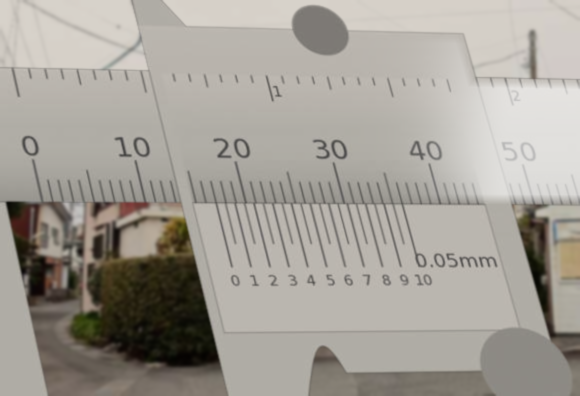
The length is 17.0 mm
